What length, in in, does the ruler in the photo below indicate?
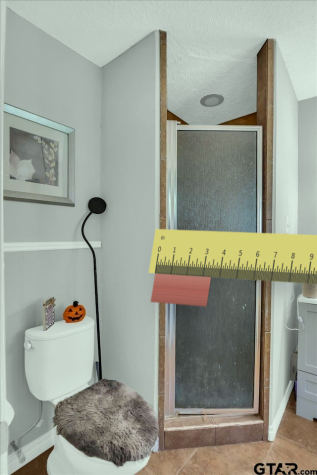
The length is 3.5 in
